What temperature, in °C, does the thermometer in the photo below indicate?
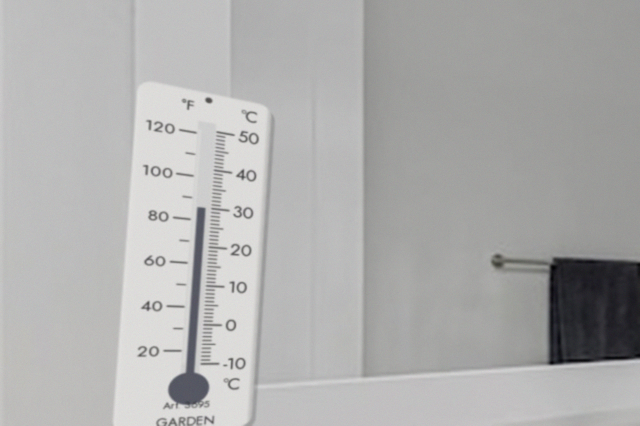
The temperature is 30 °C
